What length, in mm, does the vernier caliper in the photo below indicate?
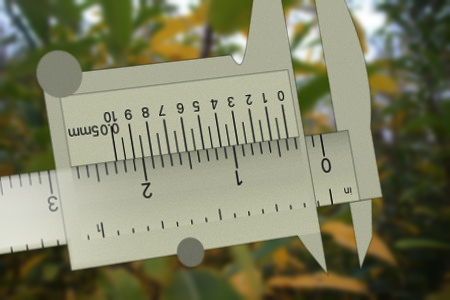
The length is 3.8 mm
